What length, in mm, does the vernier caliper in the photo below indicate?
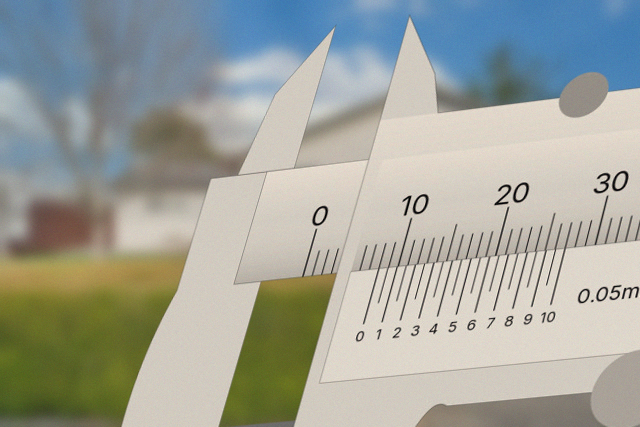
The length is 8.0 mm
